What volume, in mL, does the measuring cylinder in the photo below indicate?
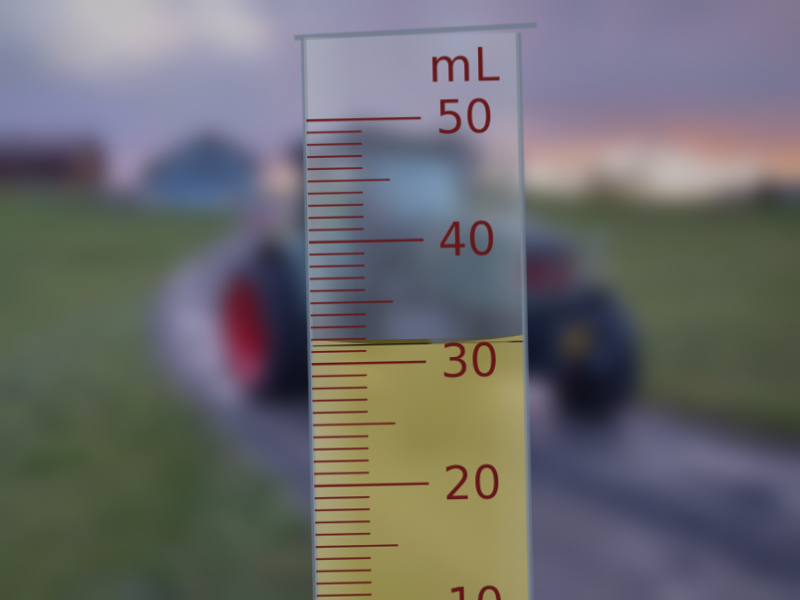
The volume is 31.5 mL
